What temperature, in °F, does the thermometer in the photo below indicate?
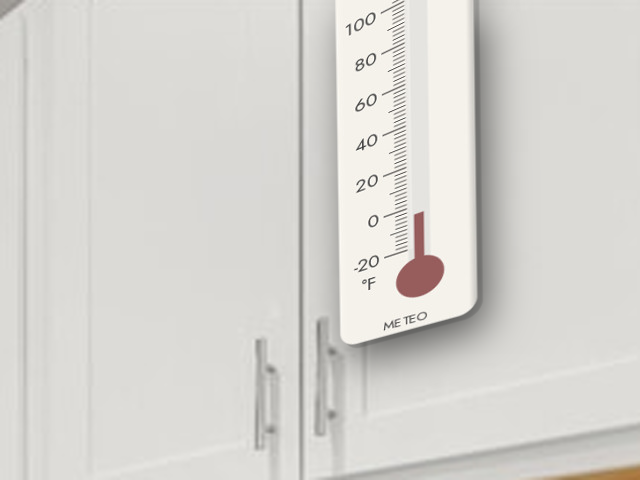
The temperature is -4 °F
